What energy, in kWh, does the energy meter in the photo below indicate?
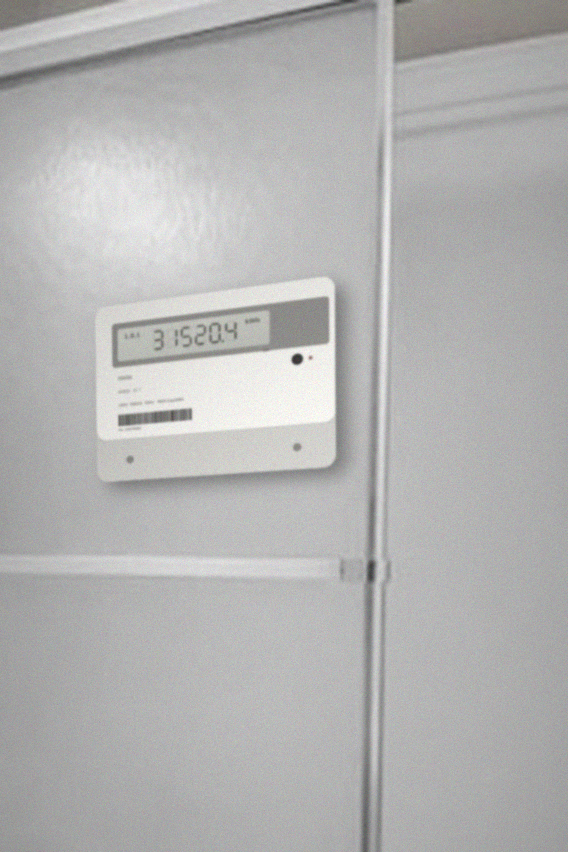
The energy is 31520.4 kWh
